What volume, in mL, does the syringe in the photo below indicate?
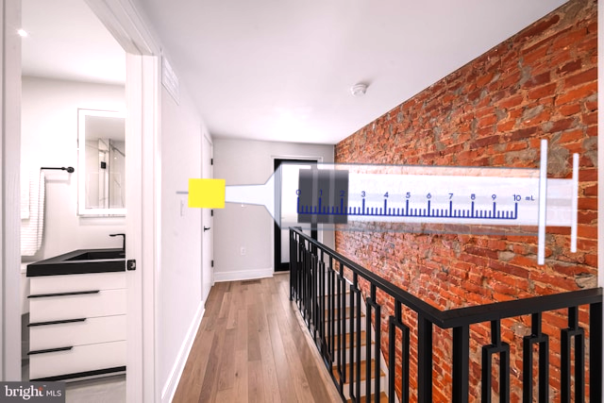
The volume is 0 mL
